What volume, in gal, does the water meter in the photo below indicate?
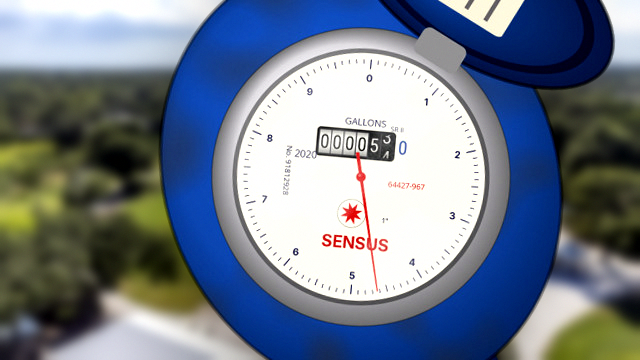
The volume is 534.6 gal
